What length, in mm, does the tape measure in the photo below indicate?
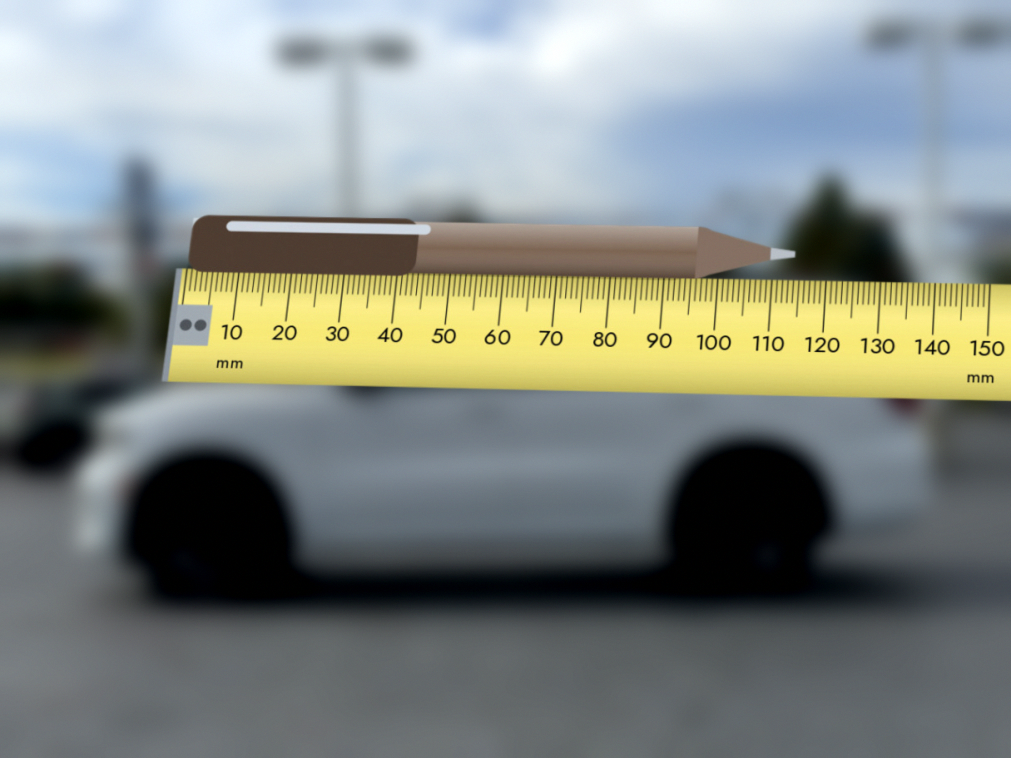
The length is 114 mm
